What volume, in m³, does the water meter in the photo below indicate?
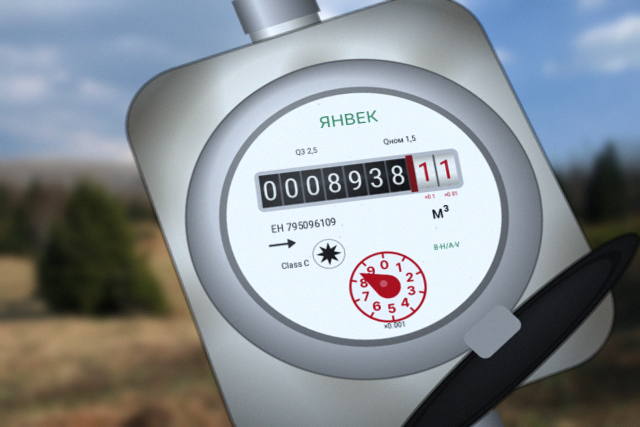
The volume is 8938.118 m³
